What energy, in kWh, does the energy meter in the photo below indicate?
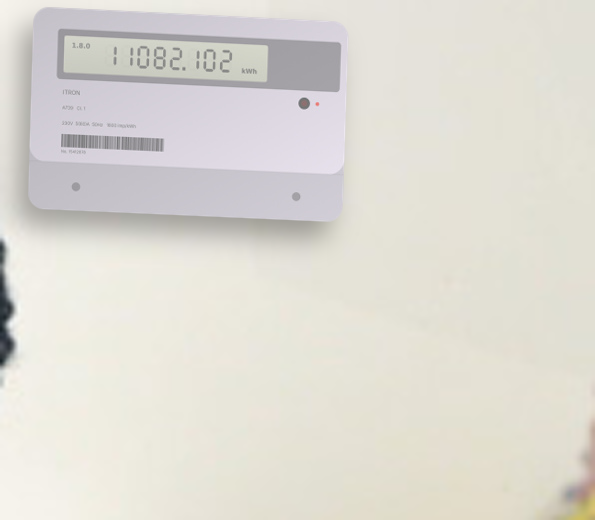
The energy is 11082.102 kWh
